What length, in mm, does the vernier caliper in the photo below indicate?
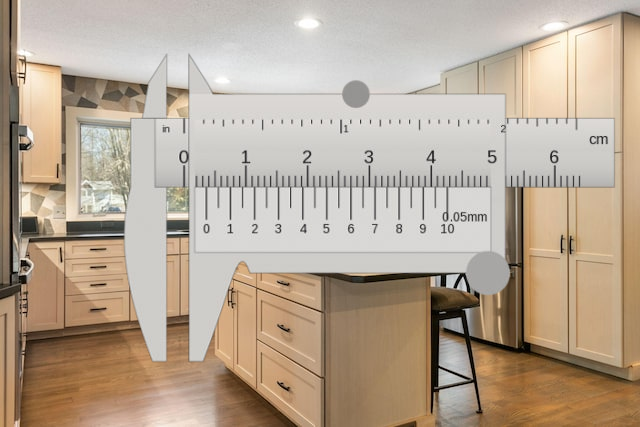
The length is 3.6 mm
